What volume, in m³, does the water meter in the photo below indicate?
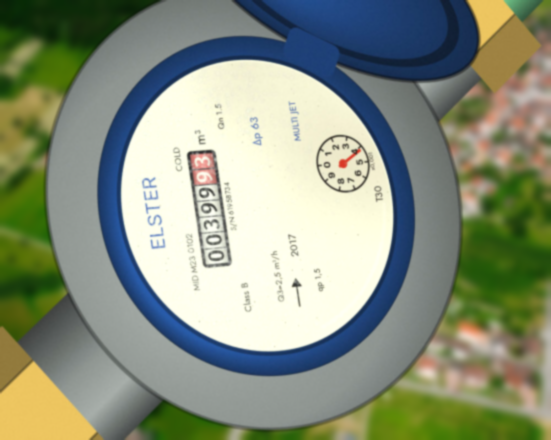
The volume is 399.934 m³
